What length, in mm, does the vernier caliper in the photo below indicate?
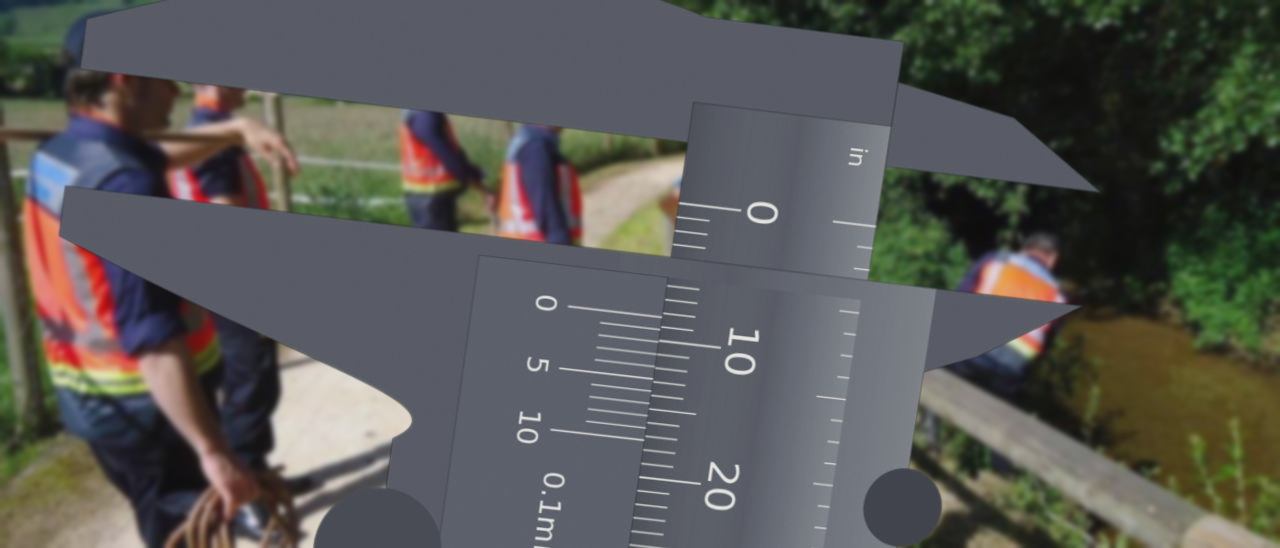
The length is 8.3 mm
